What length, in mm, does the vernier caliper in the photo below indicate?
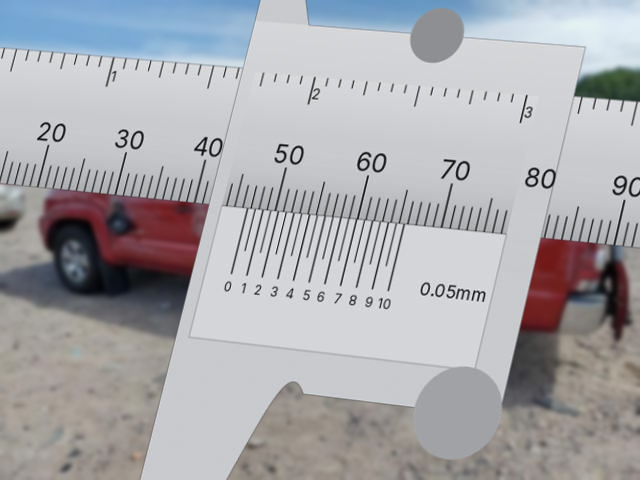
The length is 46.6 mm
